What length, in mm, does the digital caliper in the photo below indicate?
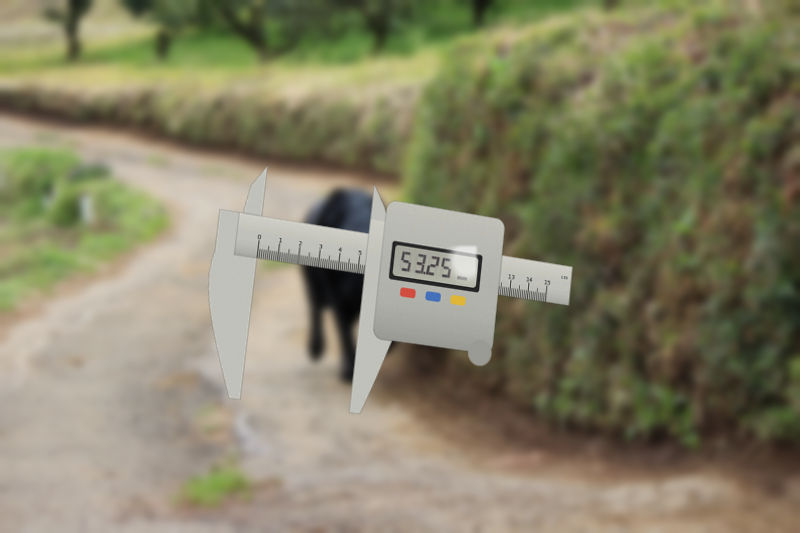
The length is 53.25 mm
